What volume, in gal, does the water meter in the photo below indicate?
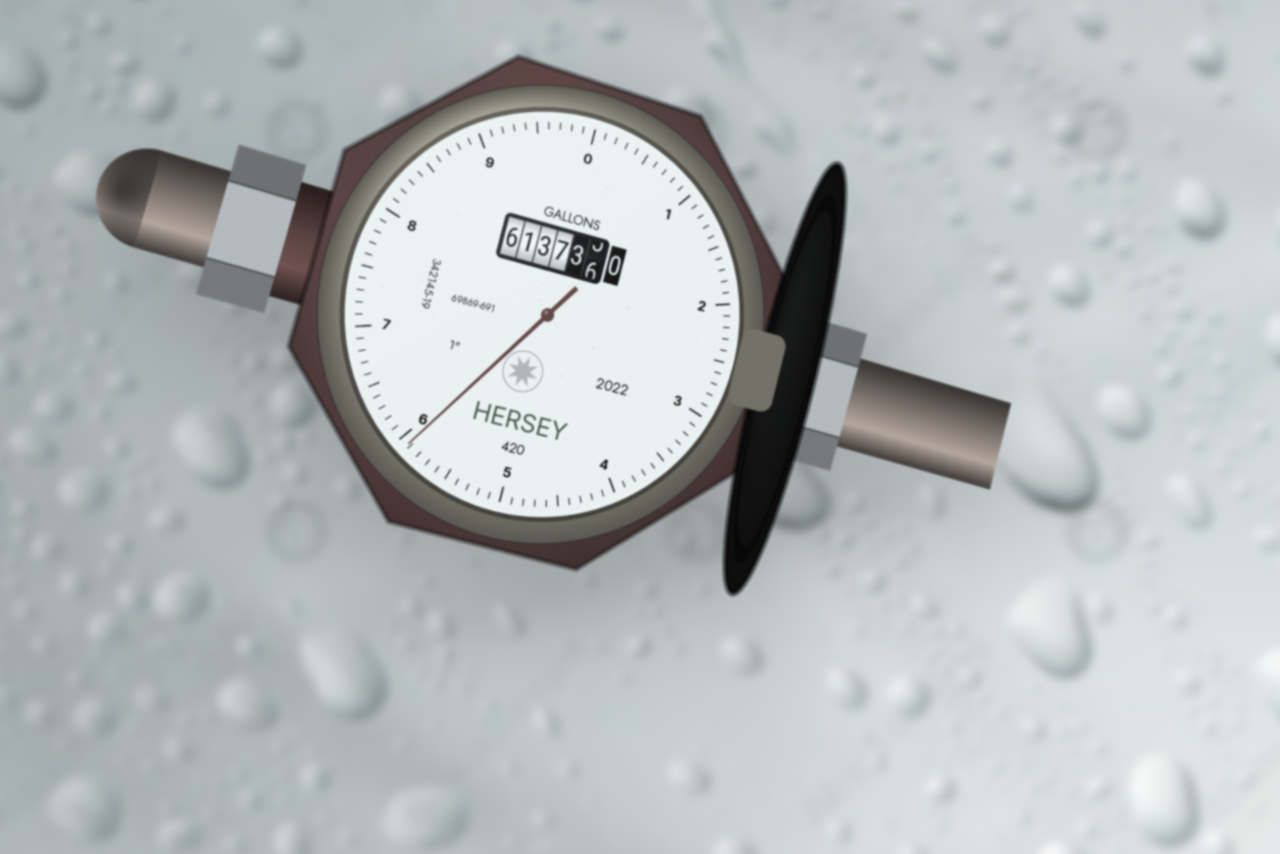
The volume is 6137355.9 gal
